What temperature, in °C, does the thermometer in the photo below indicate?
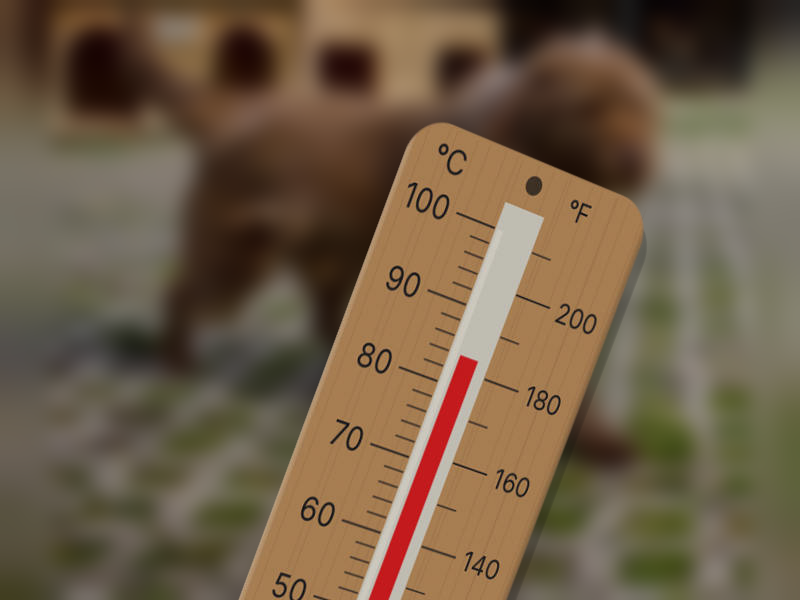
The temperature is 84 °C
